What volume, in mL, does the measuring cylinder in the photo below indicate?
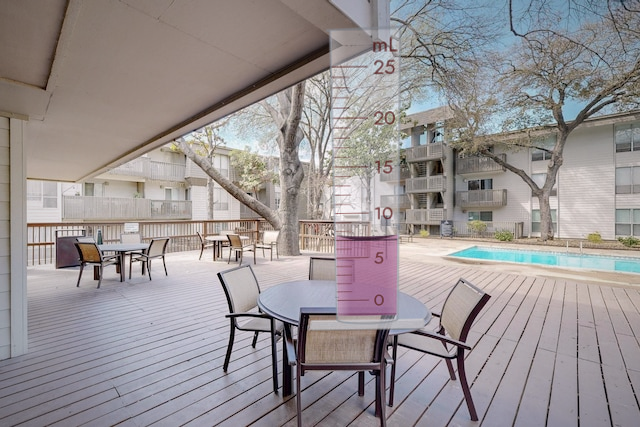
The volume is 7 mL
